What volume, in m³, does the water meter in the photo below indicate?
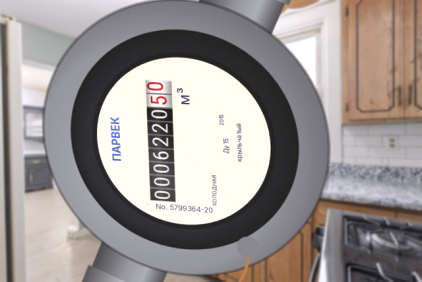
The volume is 6220.50 m³
